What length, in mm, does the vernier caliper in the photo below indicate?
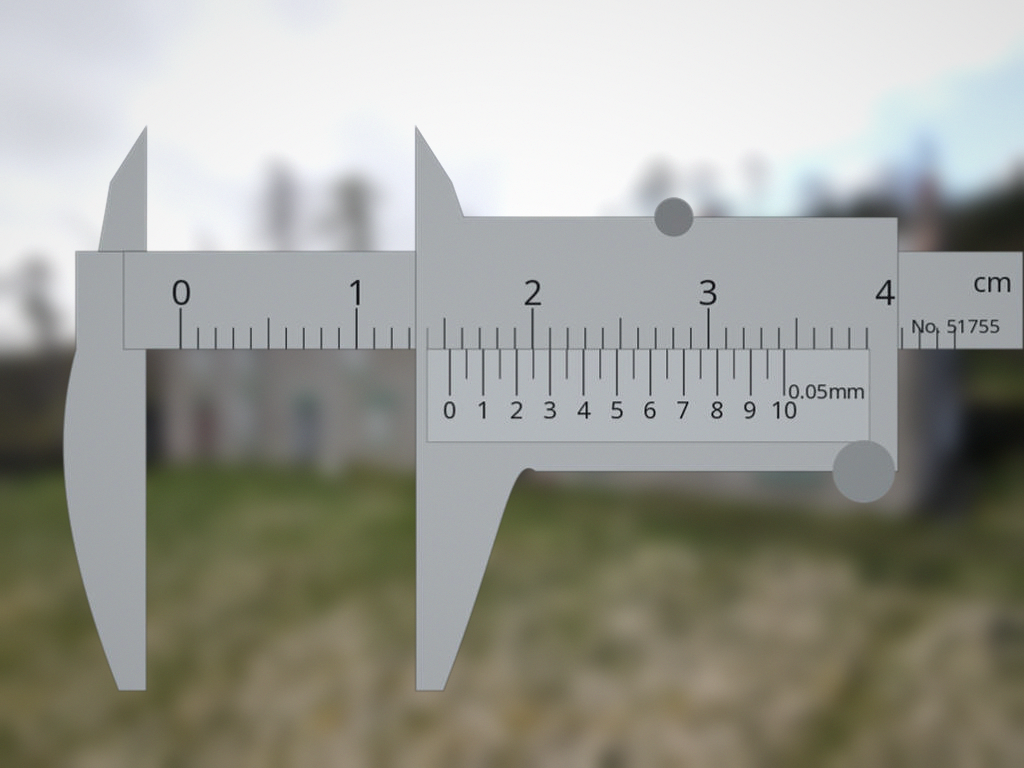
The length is 15.3 mm
